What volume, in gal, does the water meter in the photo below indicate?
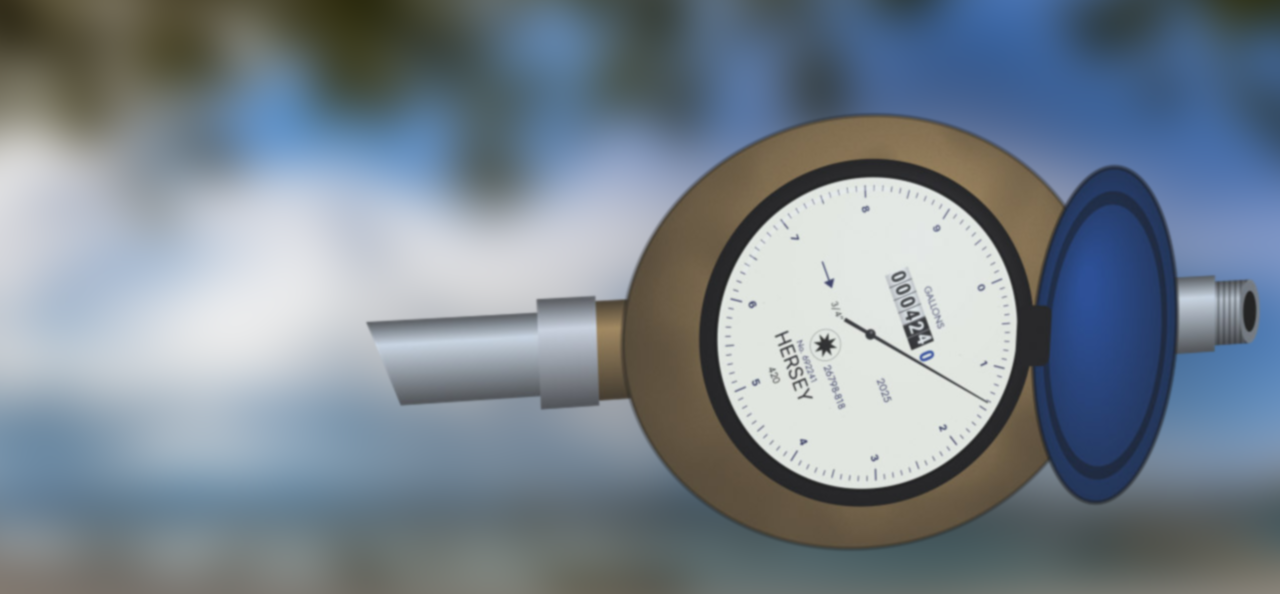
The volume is 4241.4 gal
